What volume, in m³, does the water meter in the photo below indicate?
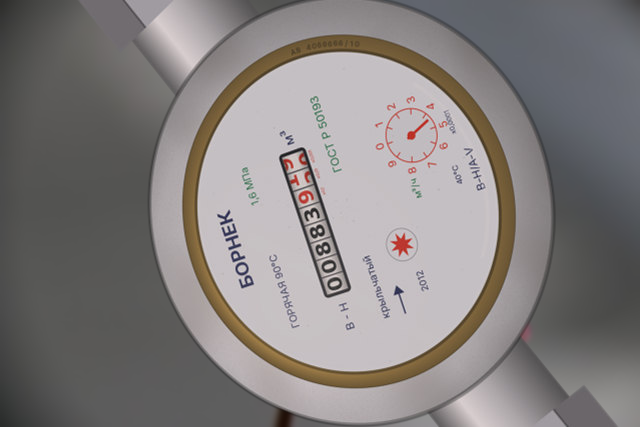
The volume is 883.9194 m³
